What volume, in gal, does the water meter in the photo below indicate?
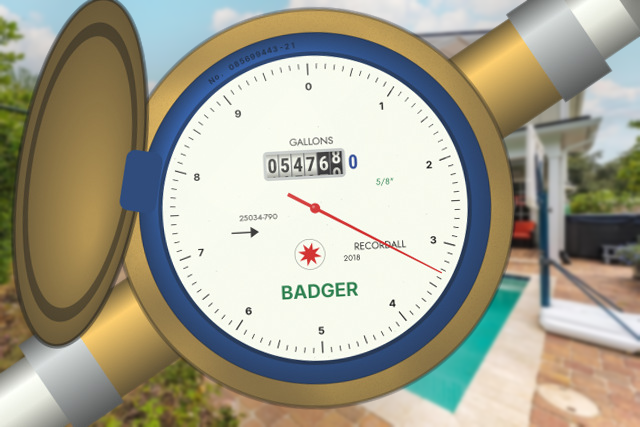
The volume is 547683.3 gal
